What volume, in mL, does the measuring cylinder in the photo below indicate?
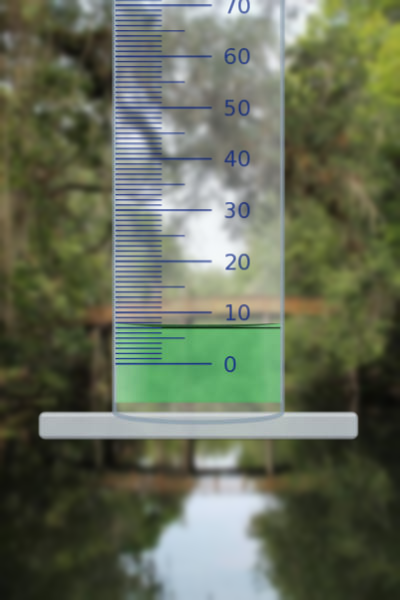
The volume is 7 mL
